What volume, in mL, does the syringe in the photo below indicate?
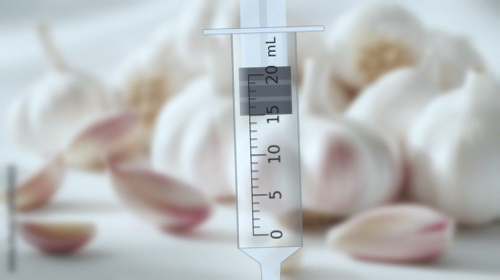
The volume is 15 mL
